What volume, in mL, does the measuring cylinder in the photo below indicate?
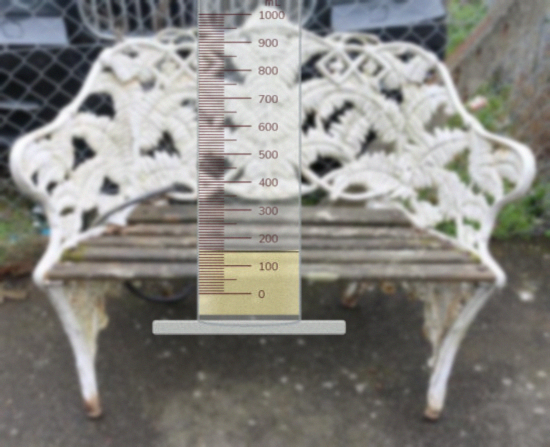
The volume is 150 mL
